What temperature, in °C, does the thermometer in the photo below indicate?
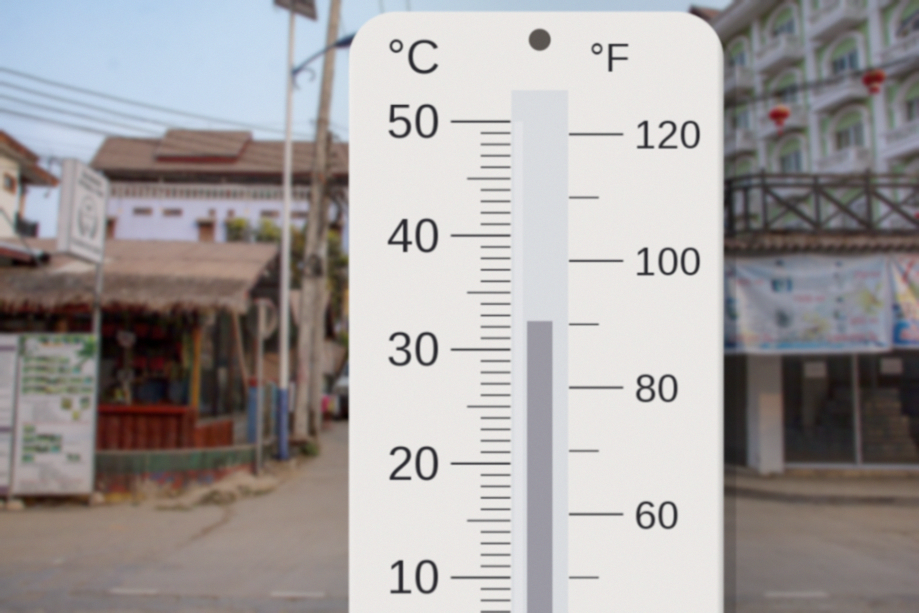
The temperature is 32.5 °C
